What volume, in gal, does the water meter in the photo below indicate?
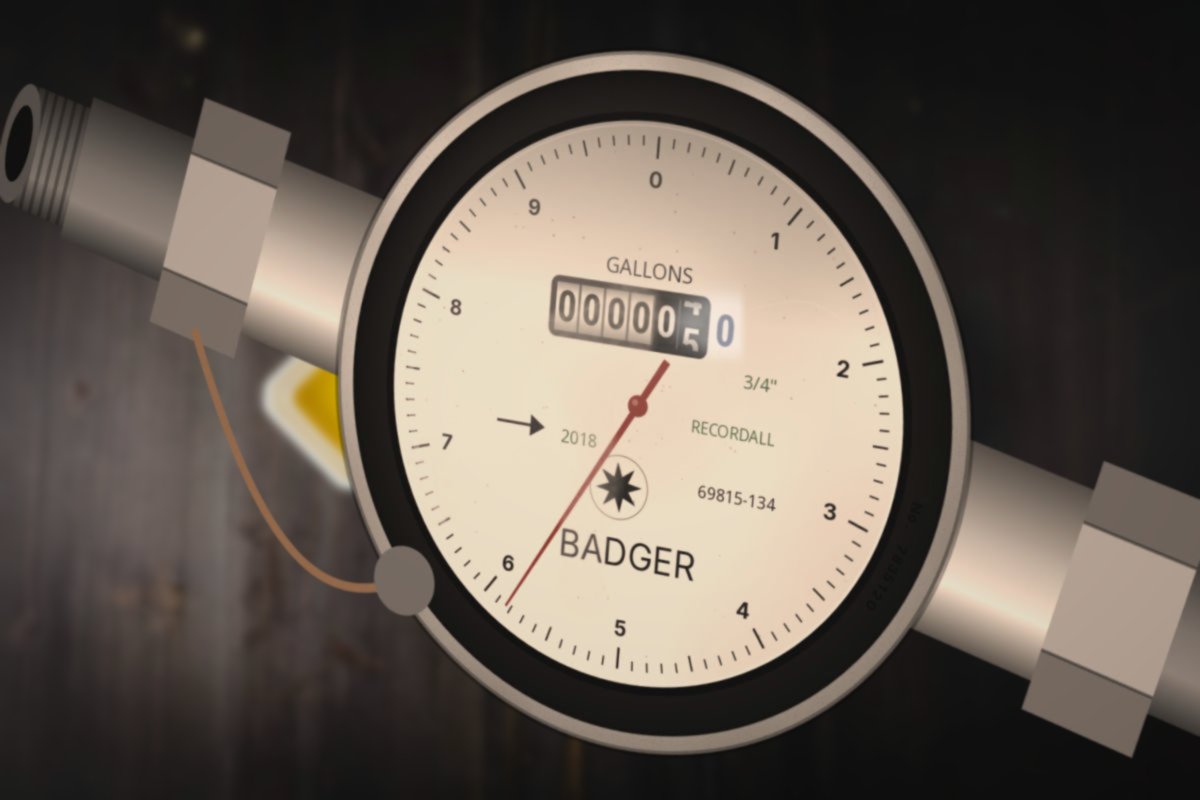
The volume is 45.8 gal
